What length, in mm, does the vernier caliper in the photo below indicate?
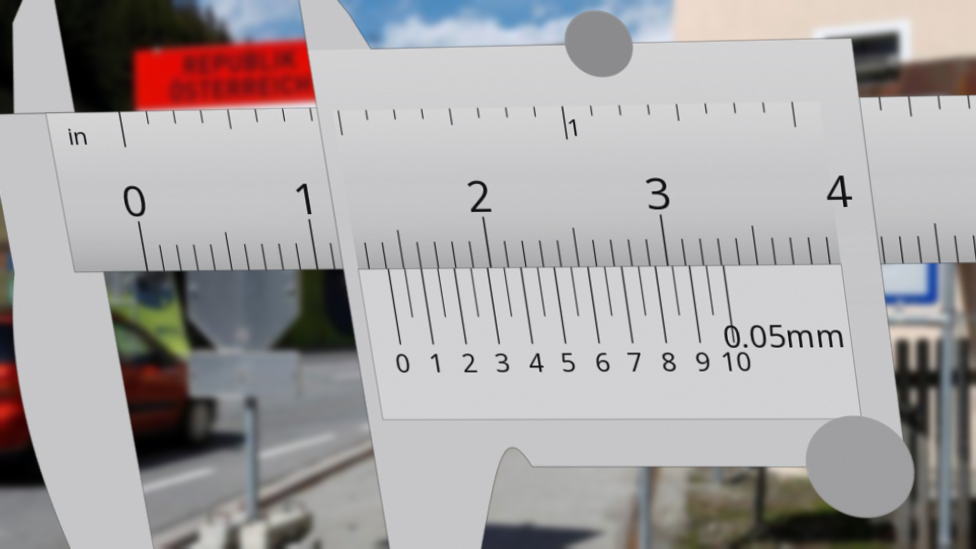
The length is 14.1 mm
